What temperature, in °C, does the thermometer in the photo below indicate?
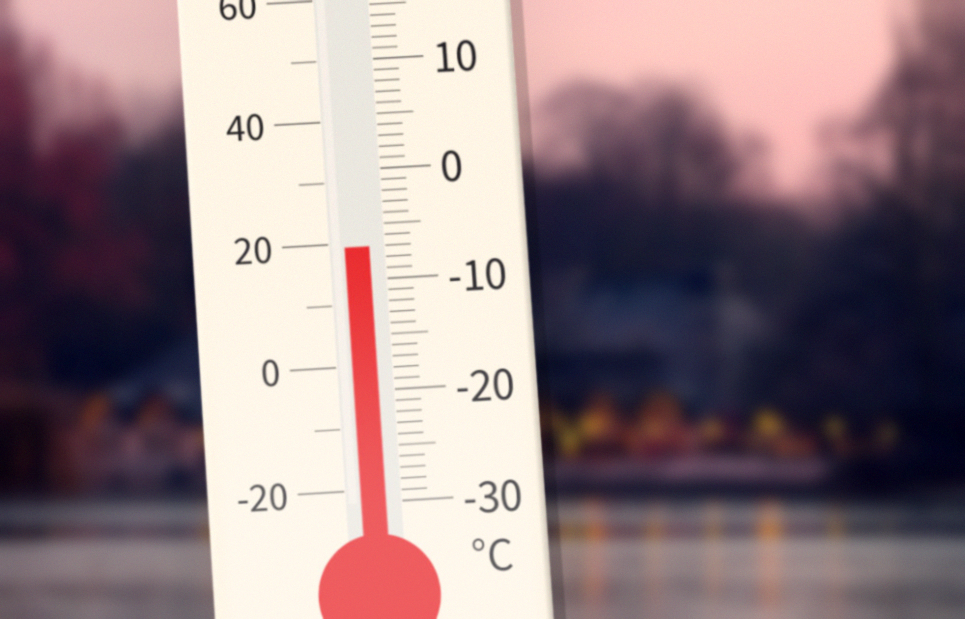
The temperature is -7 °C
